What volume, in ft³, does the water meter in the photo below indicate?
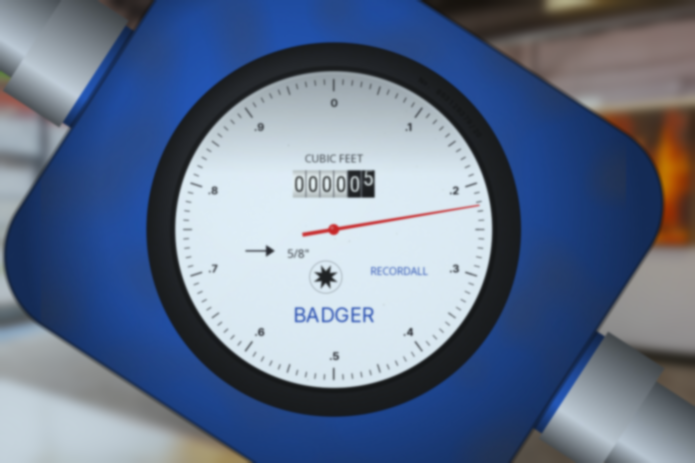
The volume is 5.22 ft³
